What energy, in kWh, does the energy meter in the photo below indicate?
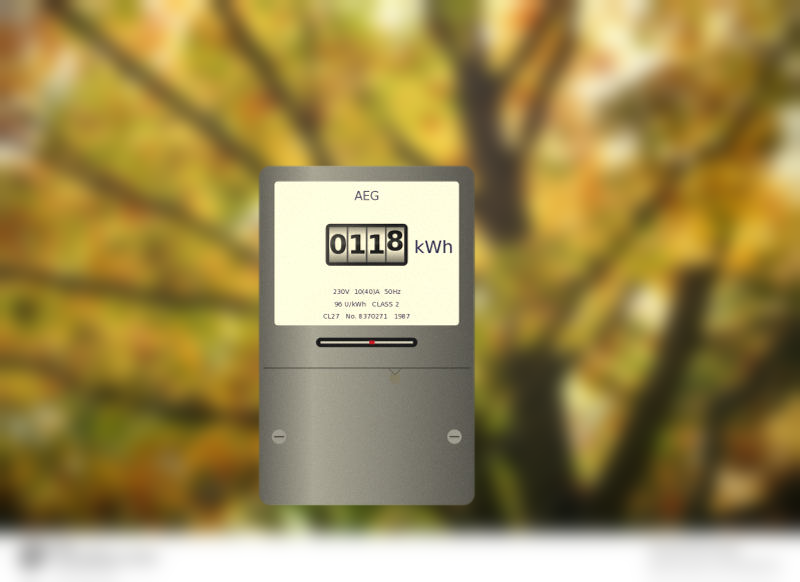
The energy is 118 kWh
